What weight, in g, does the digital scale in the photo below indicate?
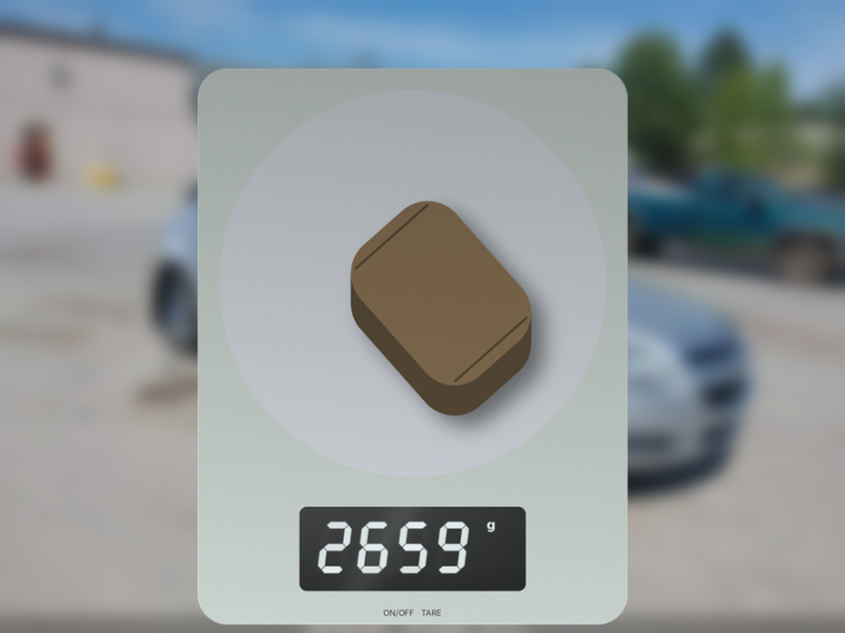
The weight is 2659 g
